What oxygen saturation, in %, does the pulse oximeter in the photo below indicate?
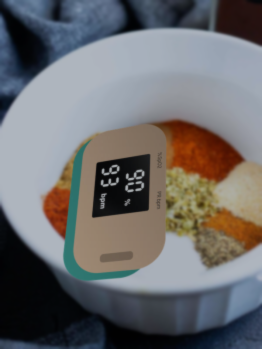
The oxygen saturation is 90 %
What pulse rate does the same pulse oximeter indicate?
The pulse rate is 93 bpm
